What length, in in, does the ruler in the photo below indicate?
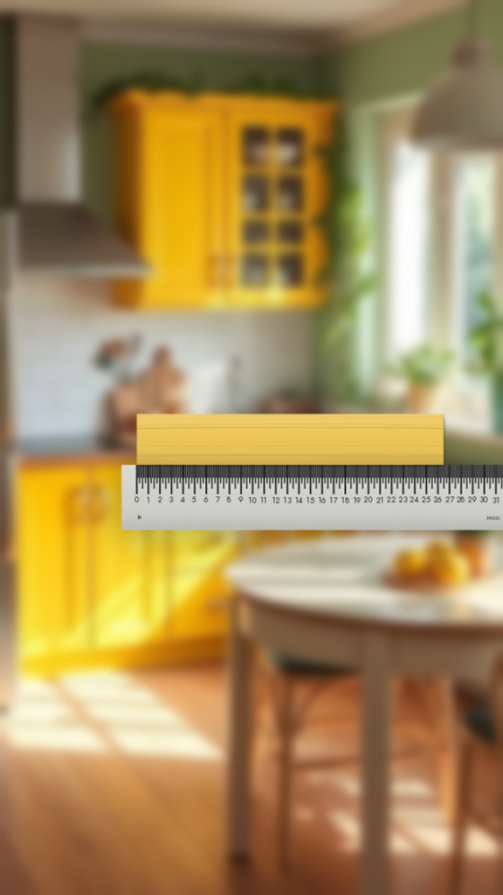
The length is 26.5 in
